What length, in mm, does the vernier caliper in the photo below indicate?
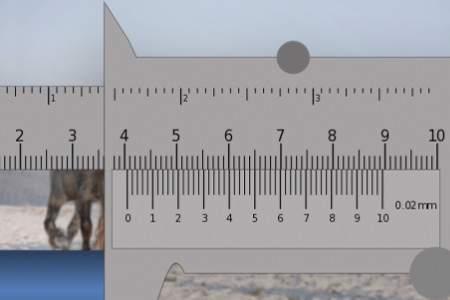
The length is 40.5 mm
